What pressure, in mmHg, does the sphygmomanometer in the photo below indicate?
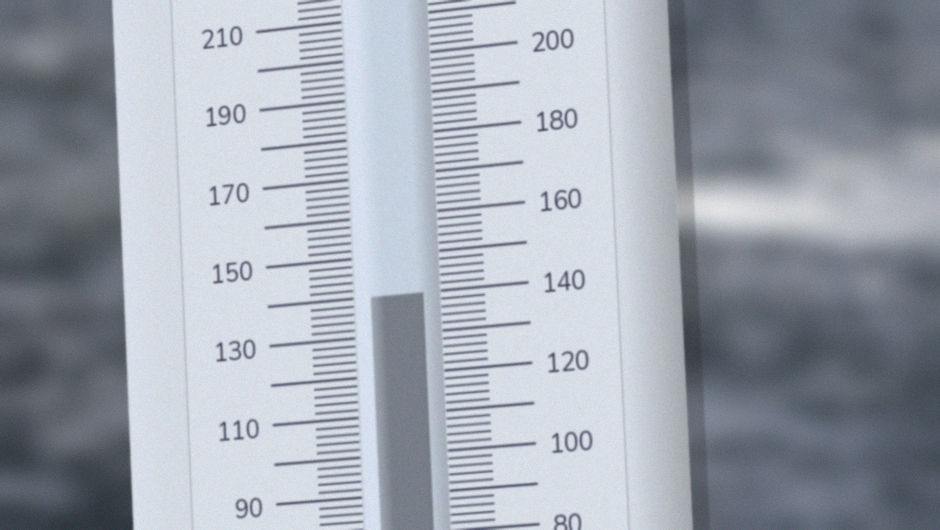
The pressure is 140 mmHg
